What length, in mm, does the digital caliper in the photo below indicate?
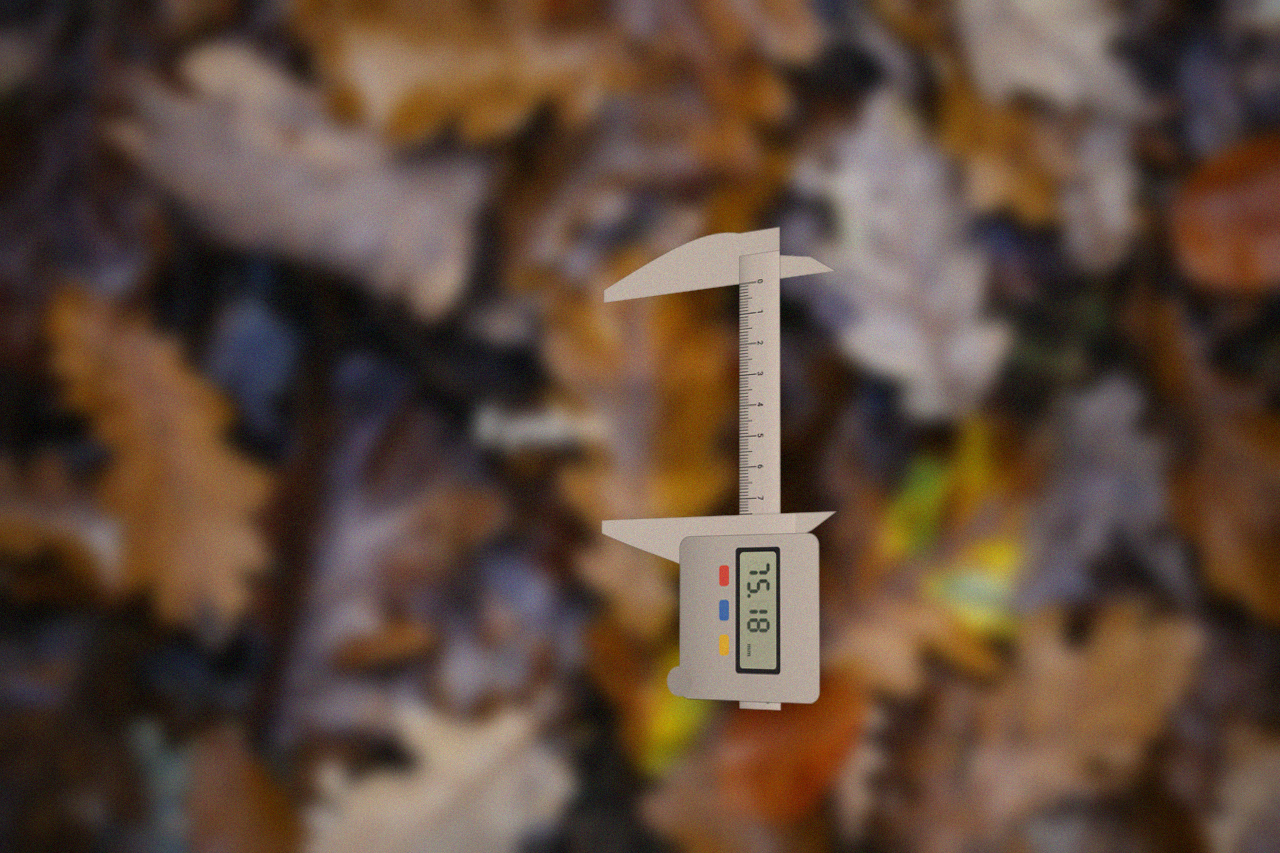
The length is 75.18 mm
